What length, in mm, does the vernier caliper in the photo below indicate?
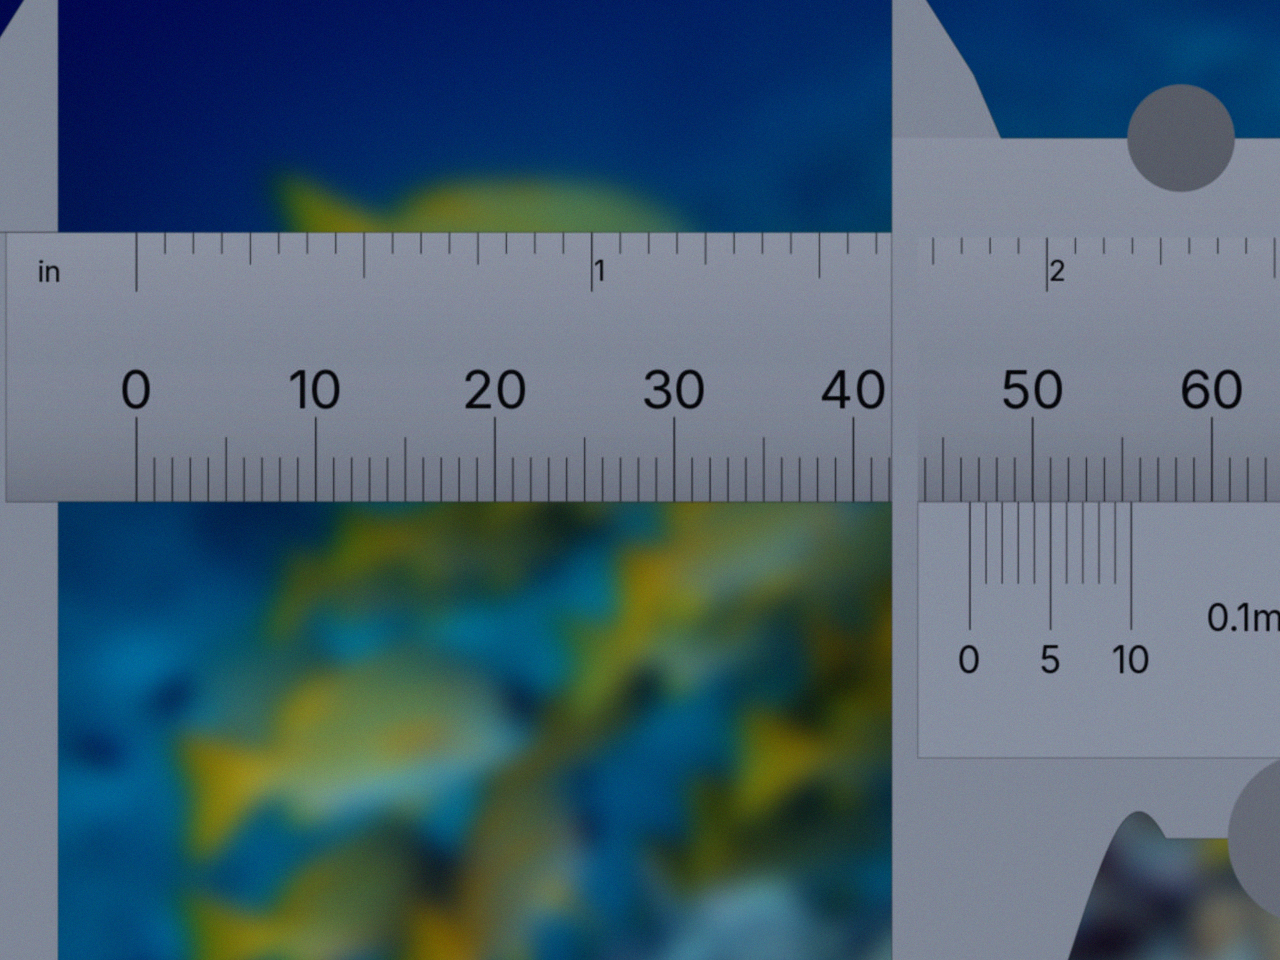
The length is 46.5 mm
